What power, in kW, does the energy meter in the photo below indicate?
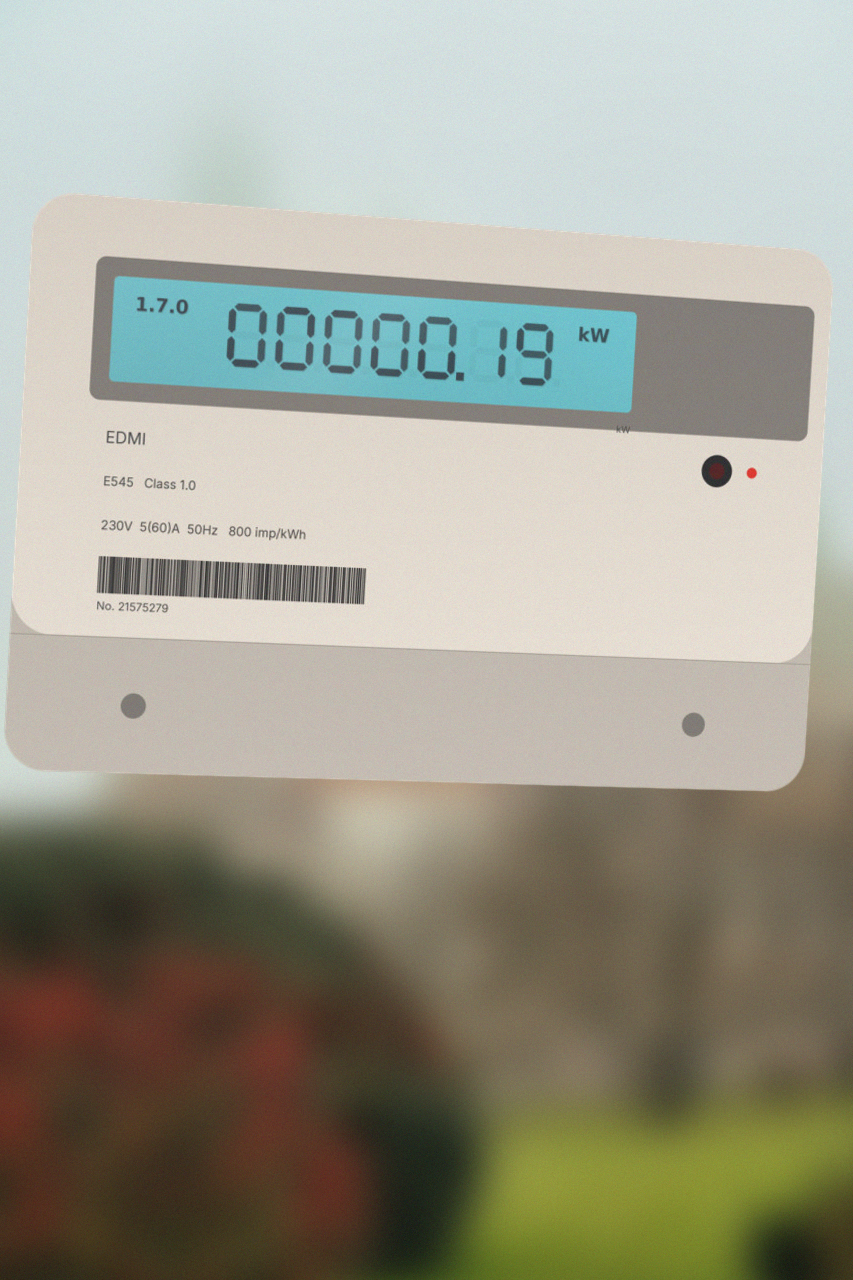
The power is 0.19 kW
